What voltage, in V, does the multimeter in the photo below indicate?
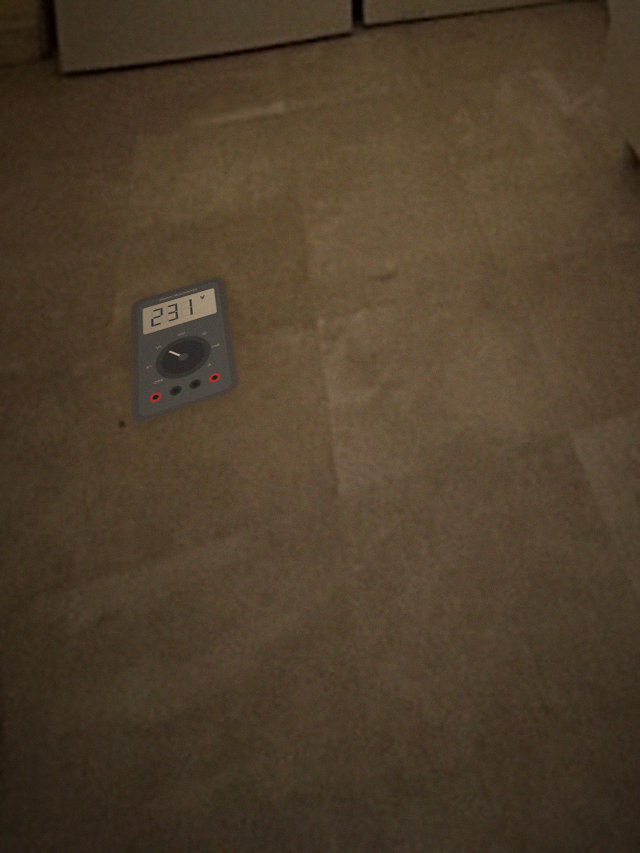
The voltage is 231 V
